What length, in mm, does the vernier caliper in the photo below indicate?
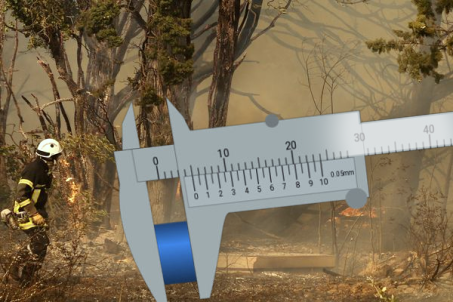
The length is 5.0 mm
